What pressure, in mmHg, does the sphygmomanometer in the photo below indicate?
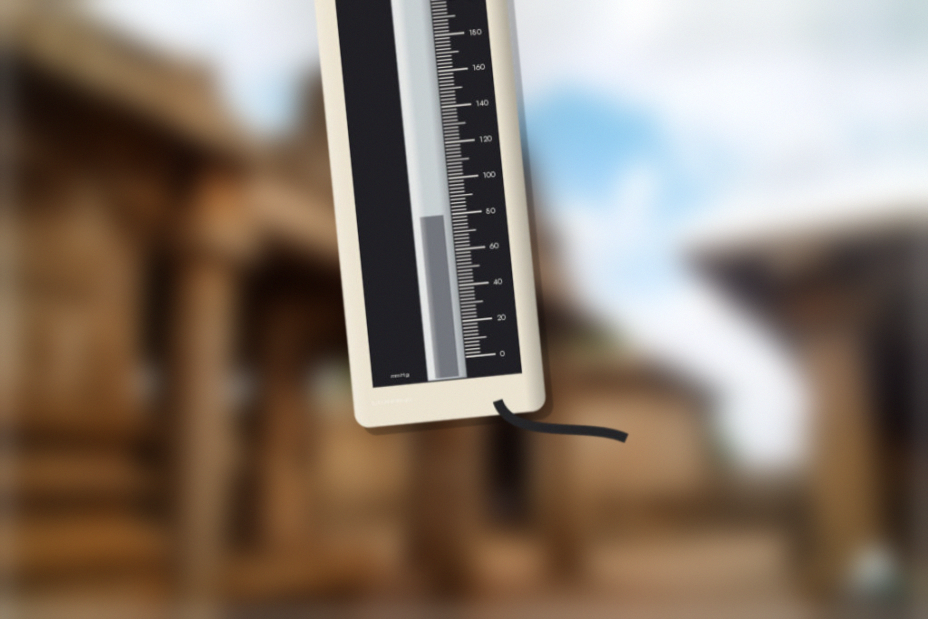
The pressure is 80 mmHg
